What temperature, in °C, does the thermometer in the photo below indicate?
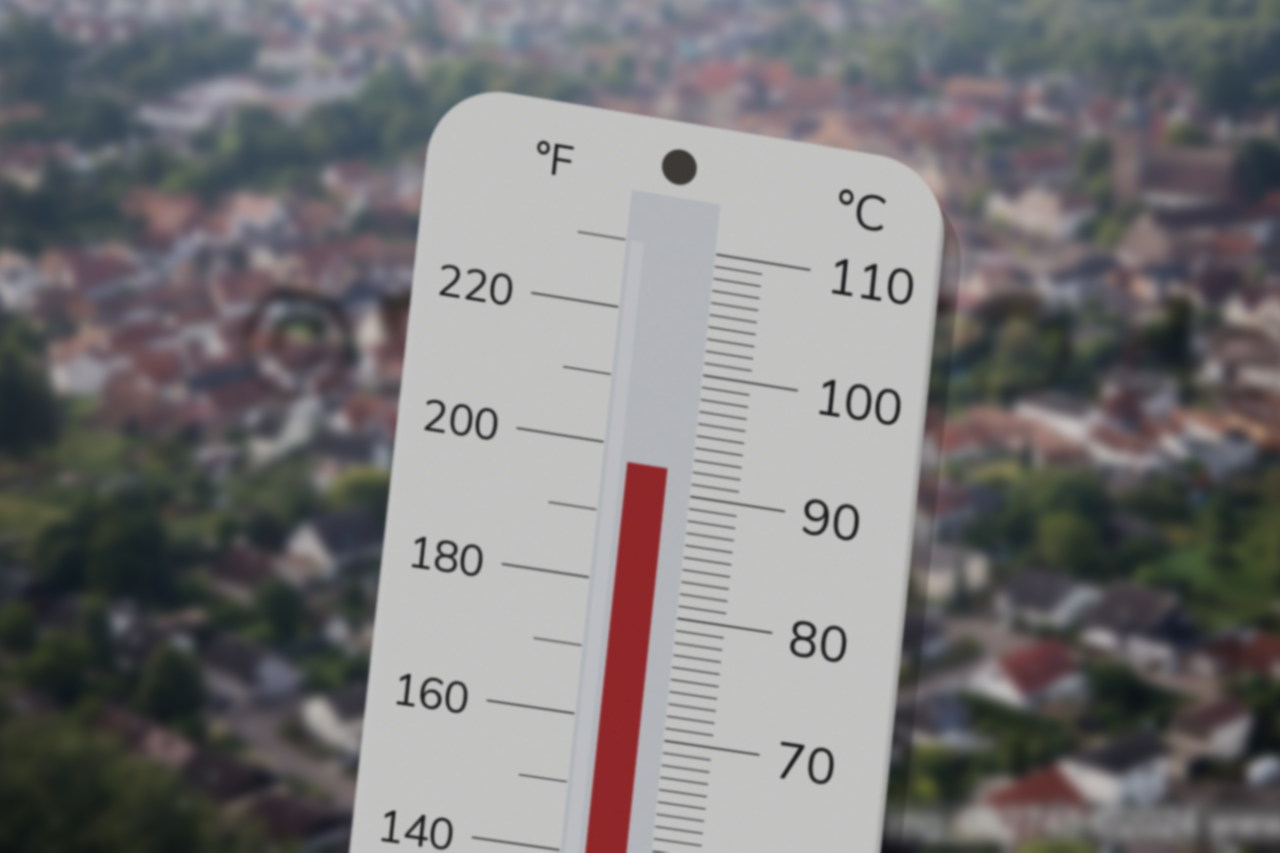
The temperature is 92 °C
